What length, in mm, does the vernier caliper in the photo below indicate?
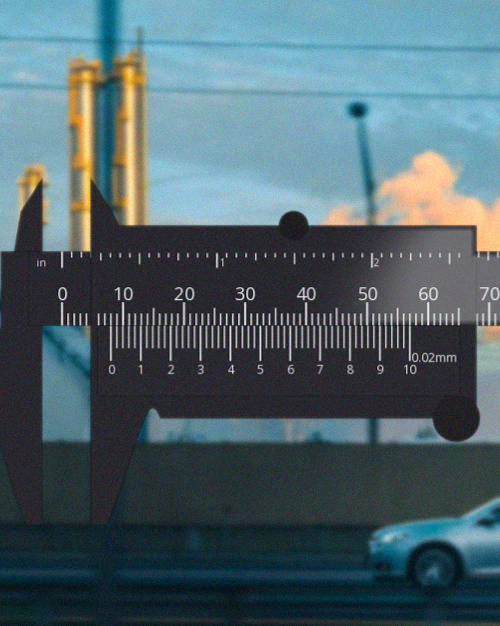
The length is 8.0 mm
